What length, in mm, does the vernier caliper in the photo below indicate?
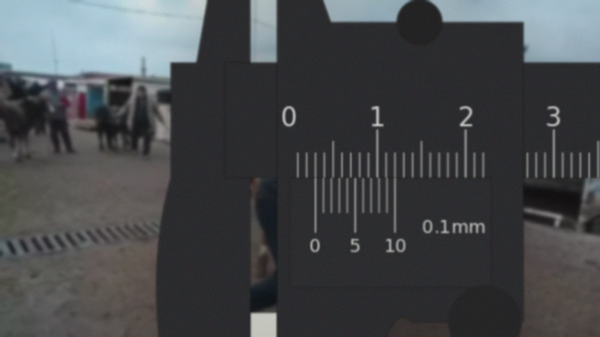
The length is 3.0 mm
